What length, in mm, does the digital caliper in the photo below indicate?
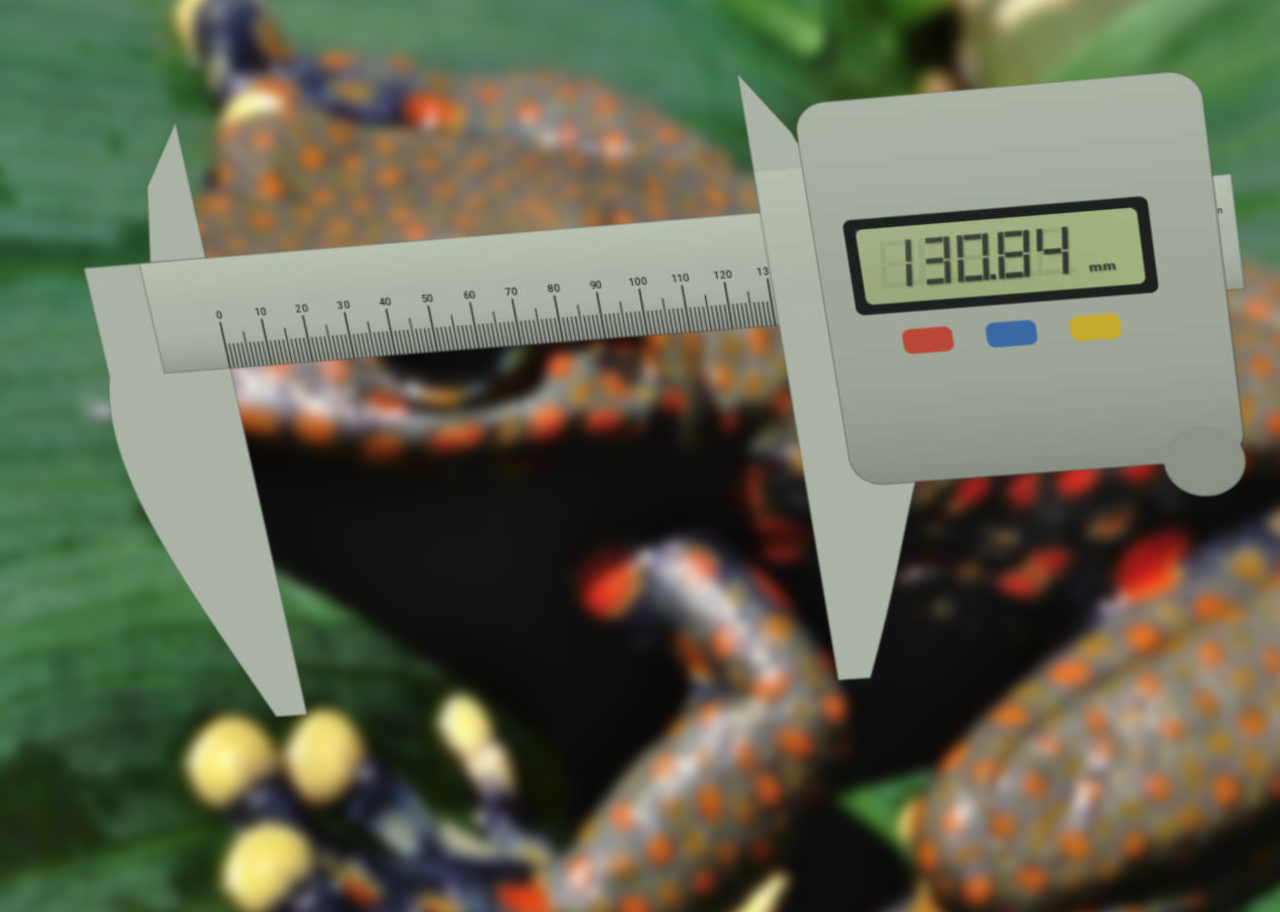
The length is 130.84 mm
